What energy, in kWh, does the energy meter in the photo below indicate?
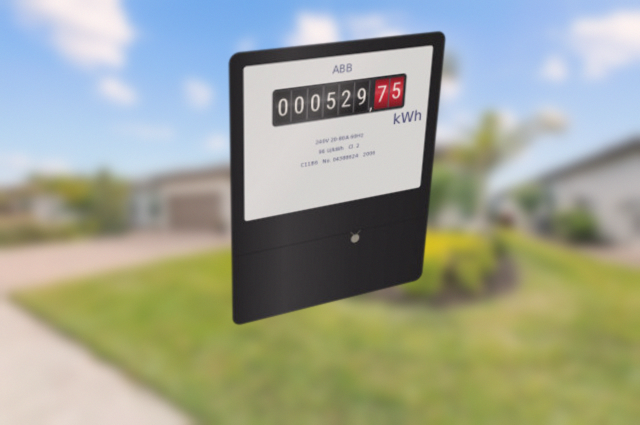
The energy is 529.75 kWh
